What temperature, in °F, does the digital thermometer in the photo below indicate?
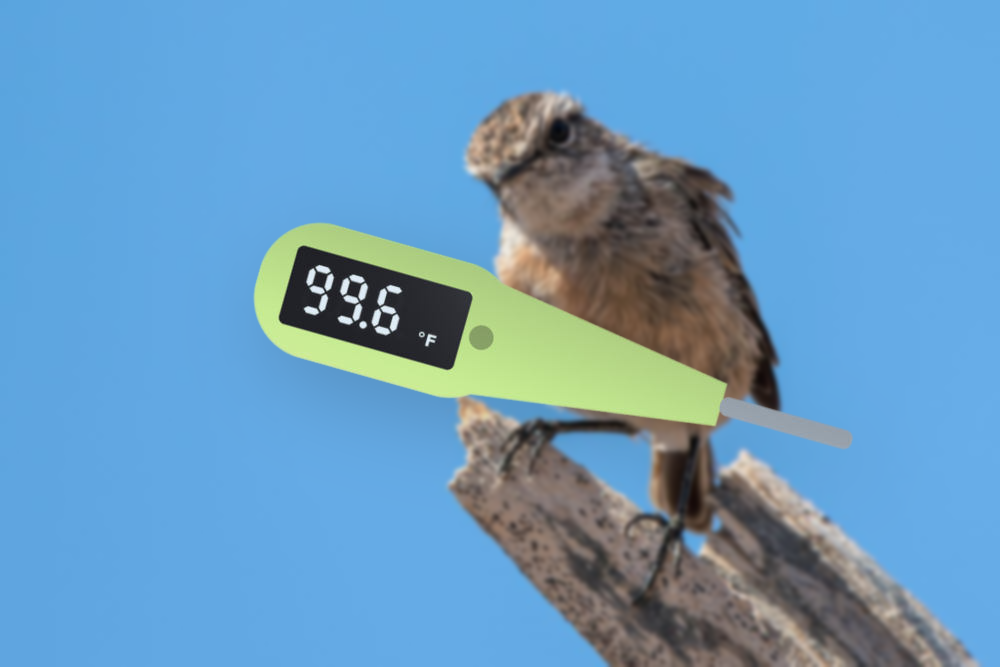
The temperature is 99.6 °F
